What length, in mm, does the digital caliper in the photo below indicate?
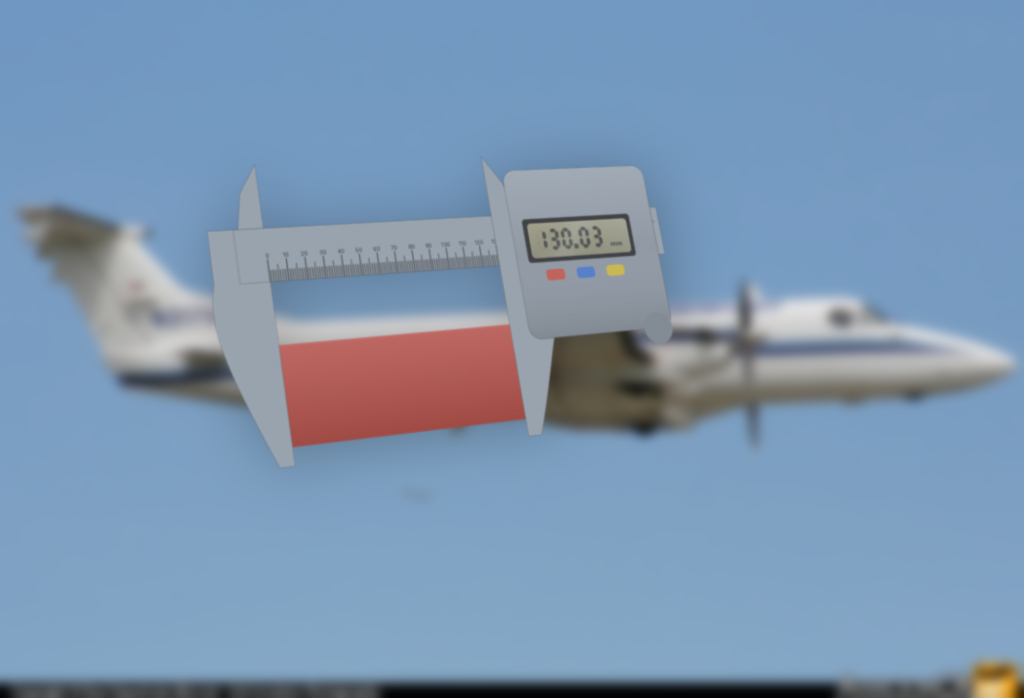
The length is 130.03 mm
